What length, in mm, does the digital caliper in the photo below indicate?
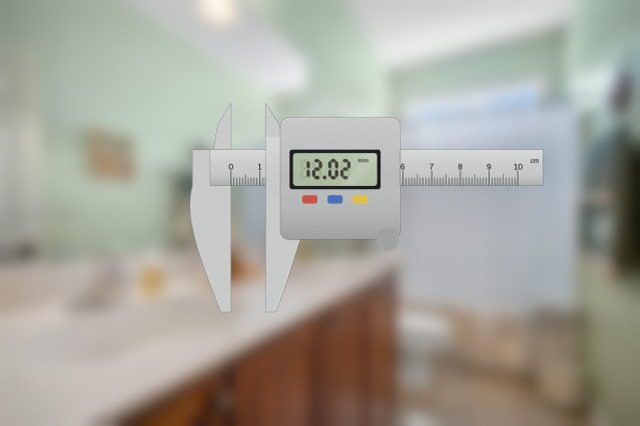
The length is 12.02 mm
